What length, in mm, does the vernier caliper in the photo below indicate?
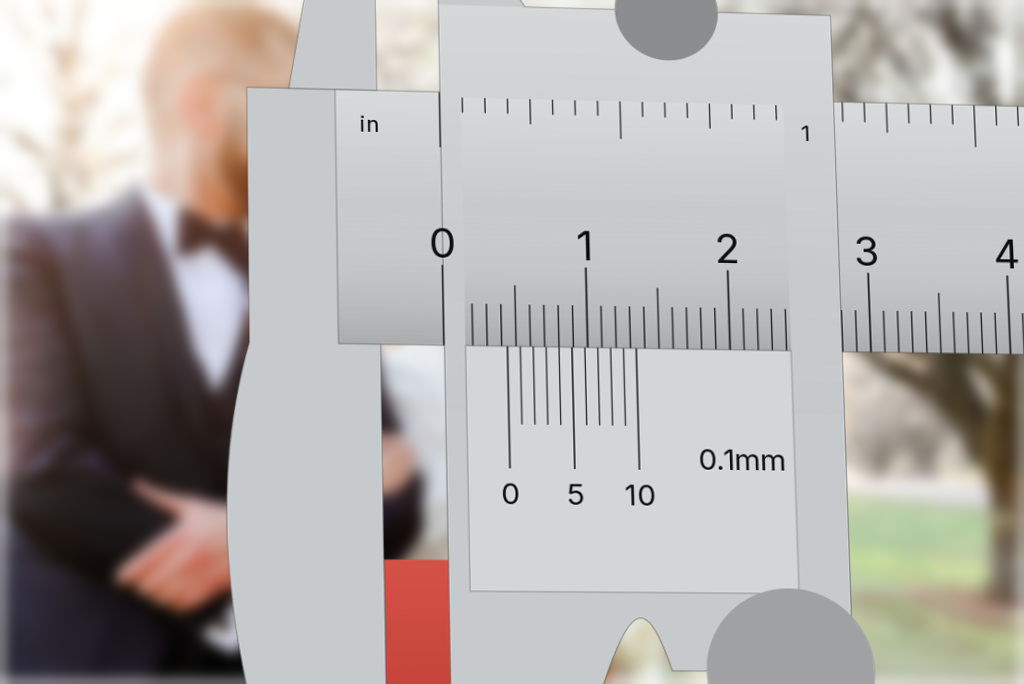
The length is 4.4 mm
